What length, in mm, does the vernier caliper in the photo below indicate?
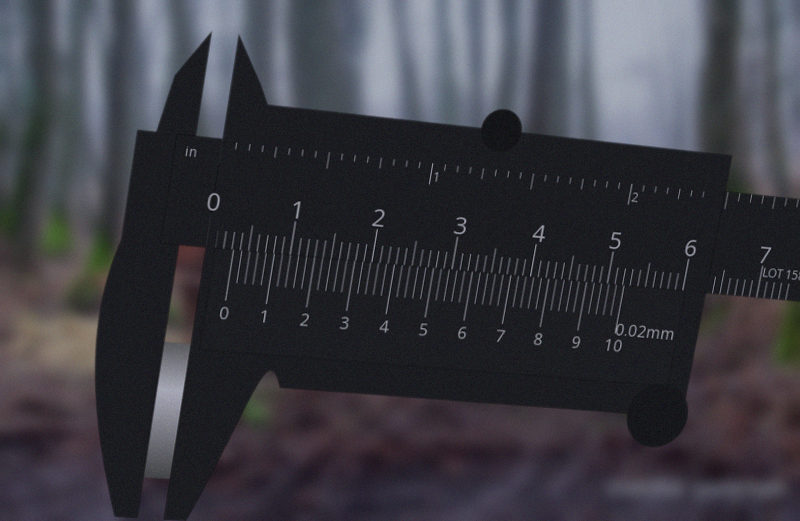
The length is 3.2 mm
